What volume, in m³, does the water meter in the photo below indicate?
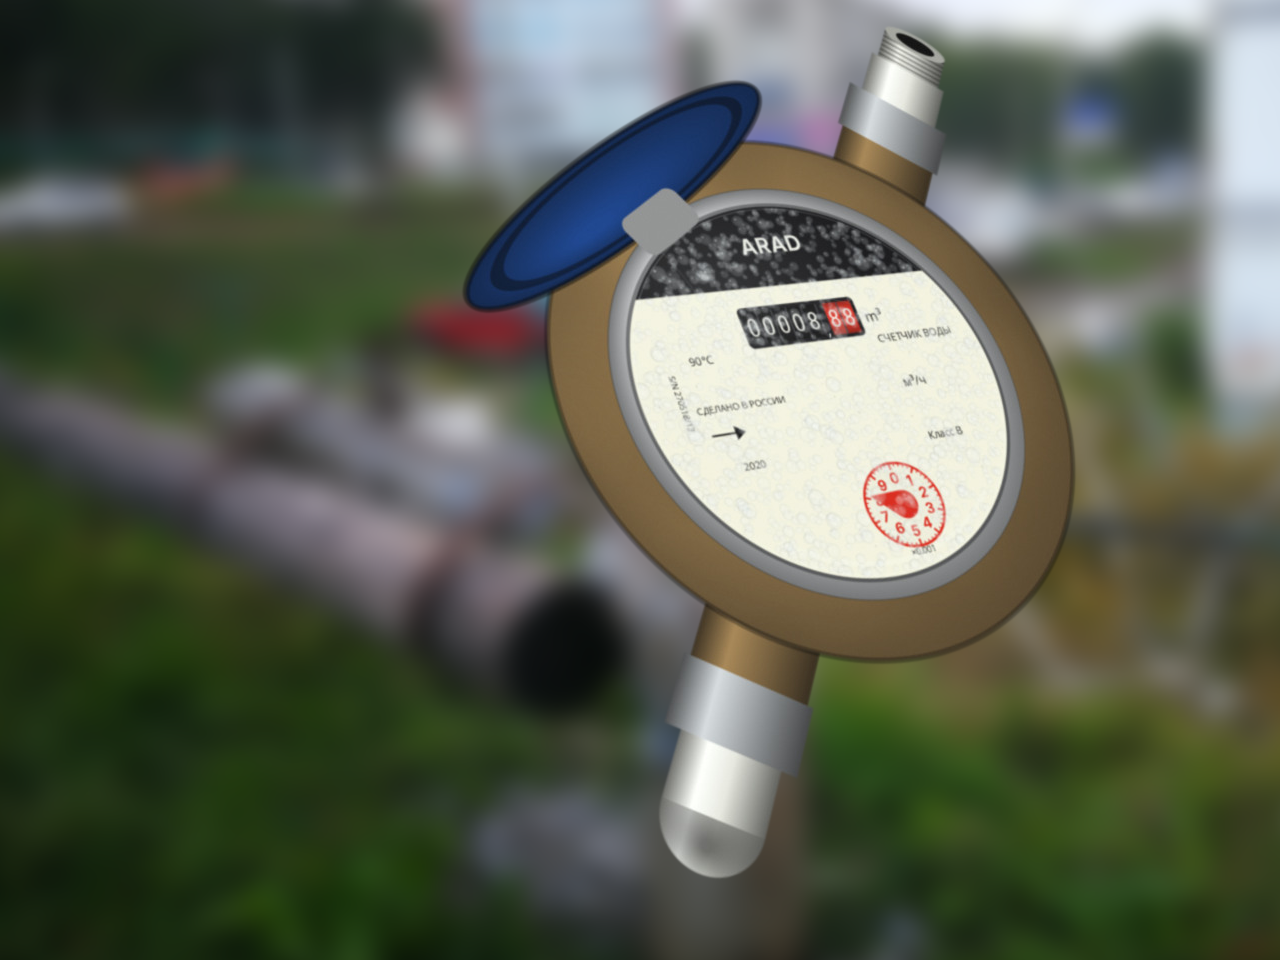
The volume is 8.888 m³
